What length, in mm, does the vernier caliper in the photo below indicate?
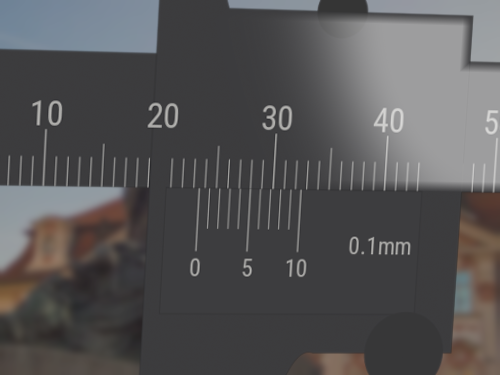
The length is 23.5 mm
